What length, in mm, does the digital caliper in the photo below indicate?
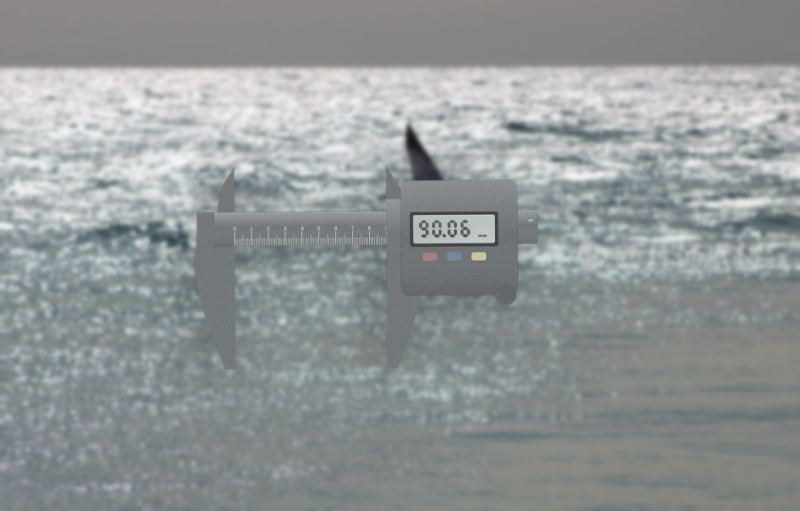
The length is 90.06 mm
